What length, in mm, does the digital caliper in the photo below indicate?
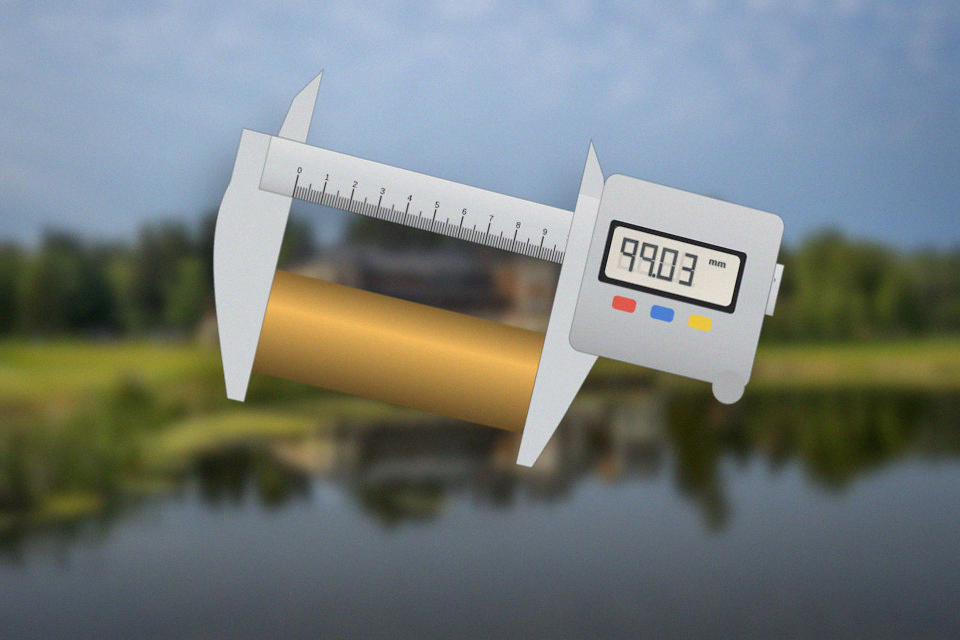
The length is 99.03 mm
